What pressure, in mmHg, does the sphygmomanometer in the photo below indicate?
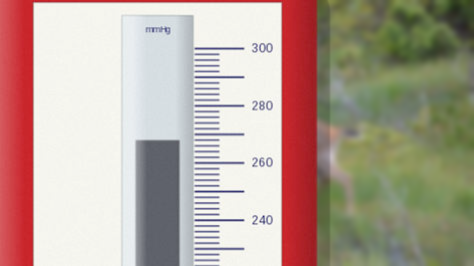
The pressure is 268 mmHg
